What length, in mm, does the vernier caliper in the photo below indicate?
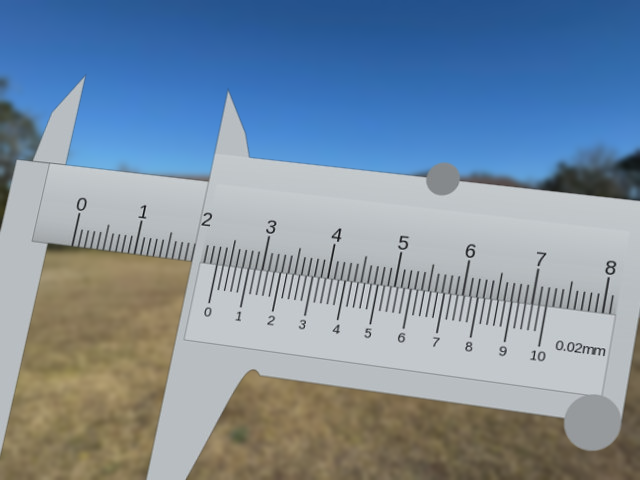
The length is 23.0 mm
